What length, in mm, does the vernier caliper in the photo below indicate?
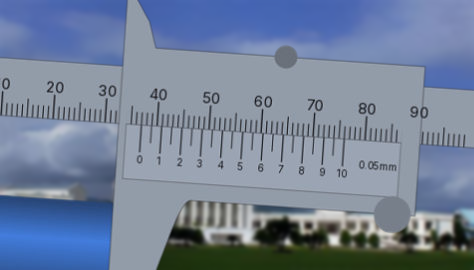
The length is 37.0 mm
